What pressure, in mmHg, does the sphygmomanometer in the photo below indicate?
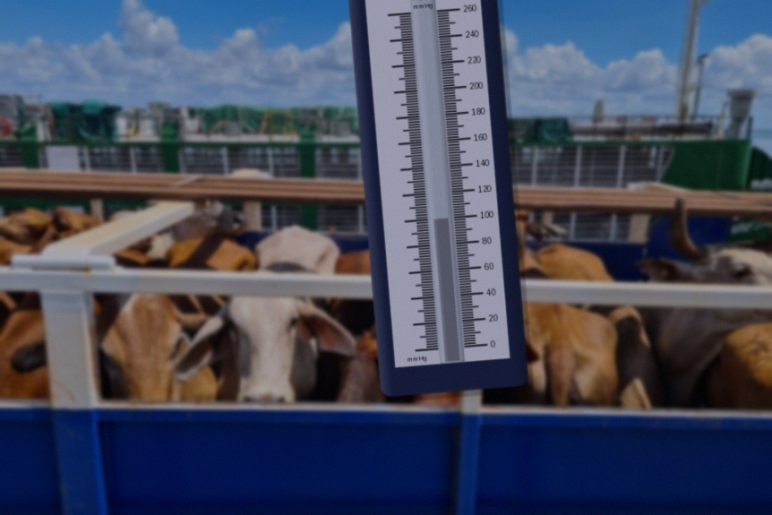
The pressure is 100 mmHg
